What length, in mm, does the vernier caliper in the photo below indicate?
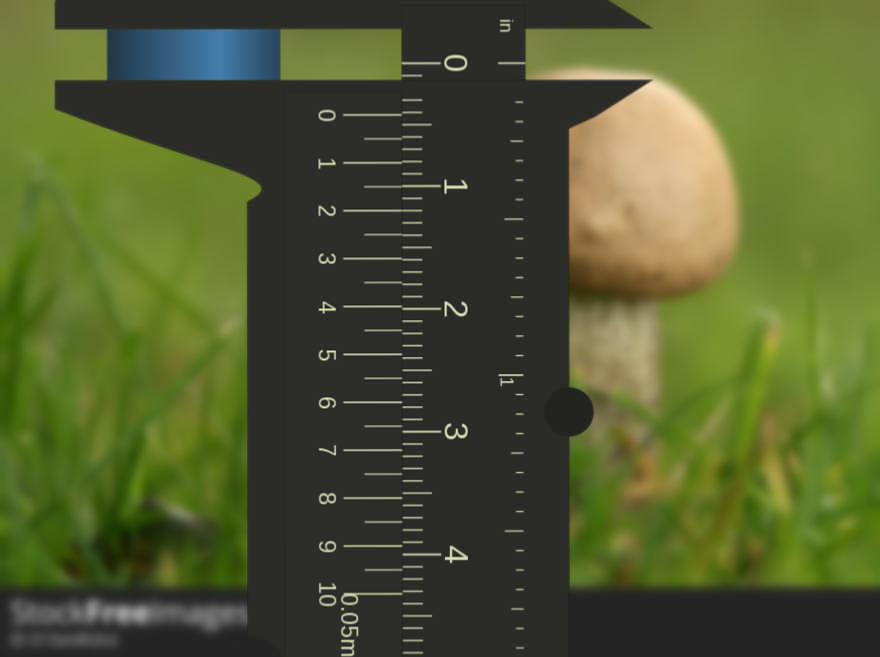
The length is 4.2 mm
